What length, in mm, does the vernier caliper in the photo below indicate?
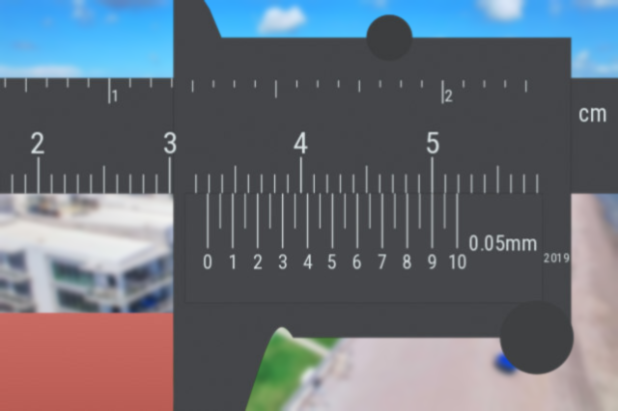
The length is 32.9 mm
